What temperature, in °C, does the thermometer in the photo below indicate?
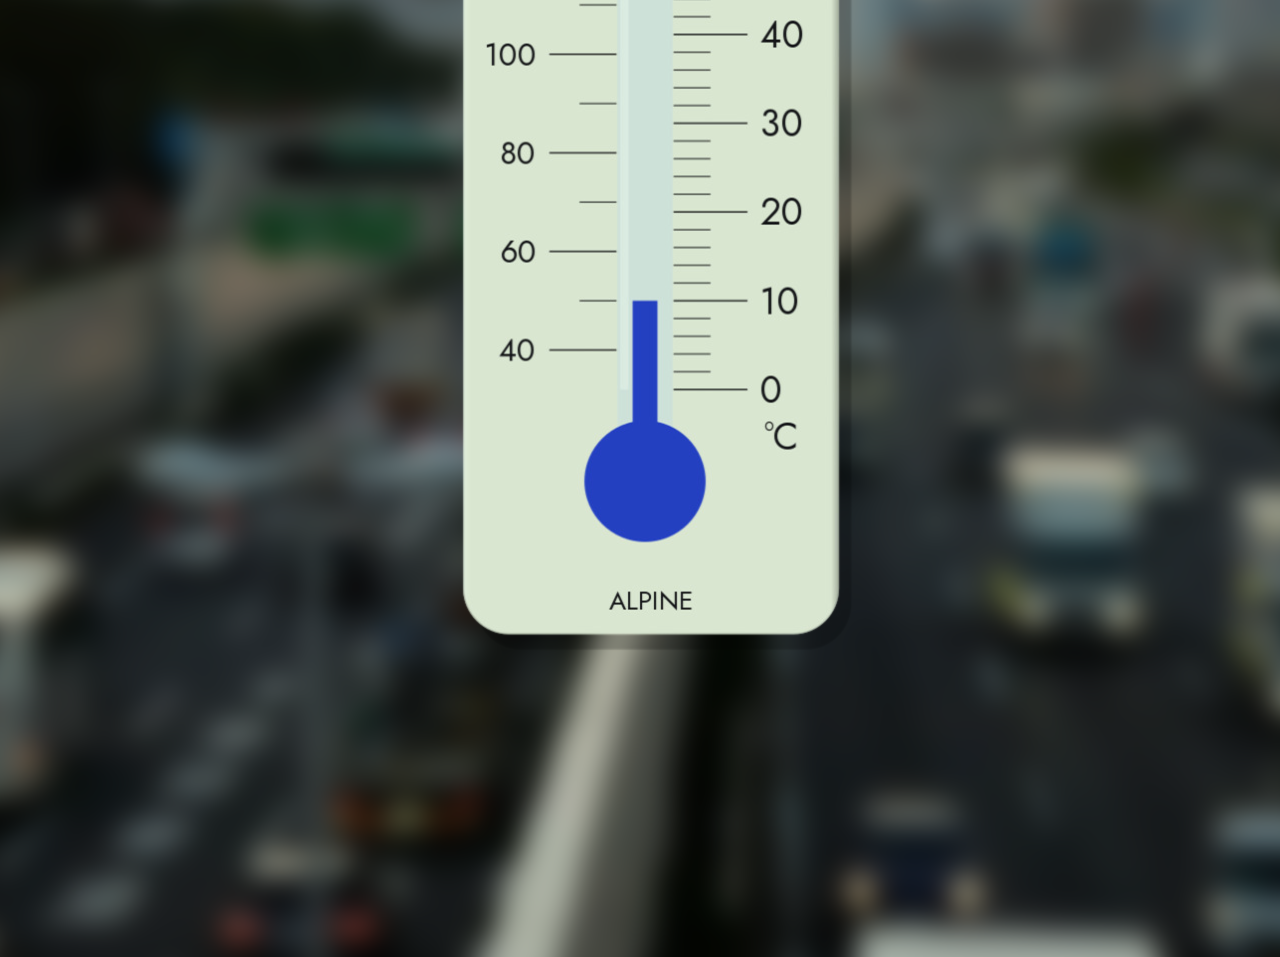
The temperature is 10 °C
